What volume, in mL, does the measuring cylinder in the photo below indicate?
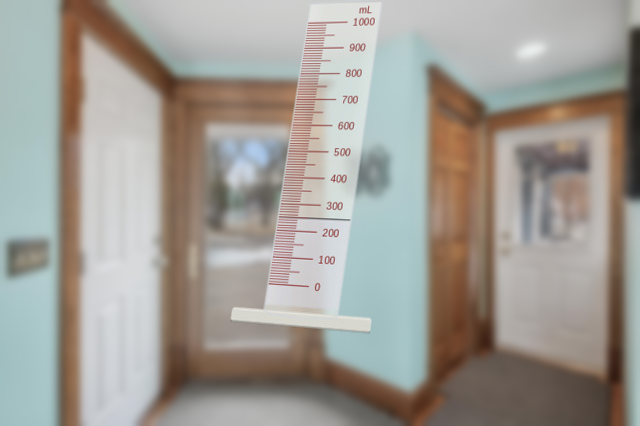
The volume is 250 mL
